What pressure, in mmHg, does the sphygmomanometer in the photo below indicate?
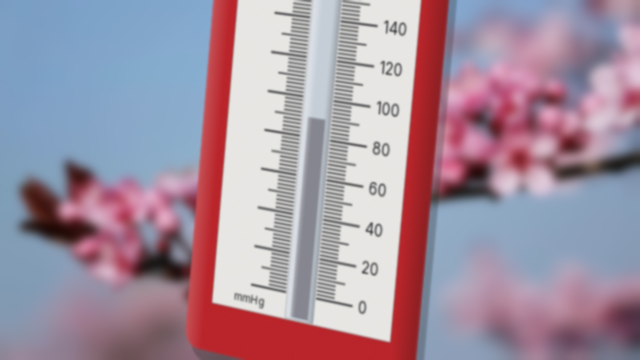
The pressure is 90 mmHg
